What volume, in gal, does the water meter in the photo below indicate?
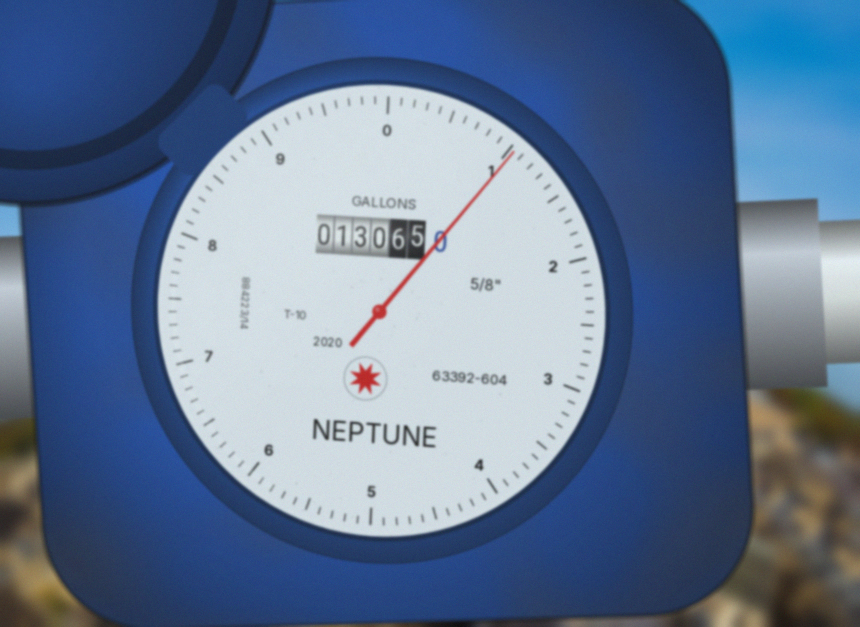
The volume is 130651.0 gal
